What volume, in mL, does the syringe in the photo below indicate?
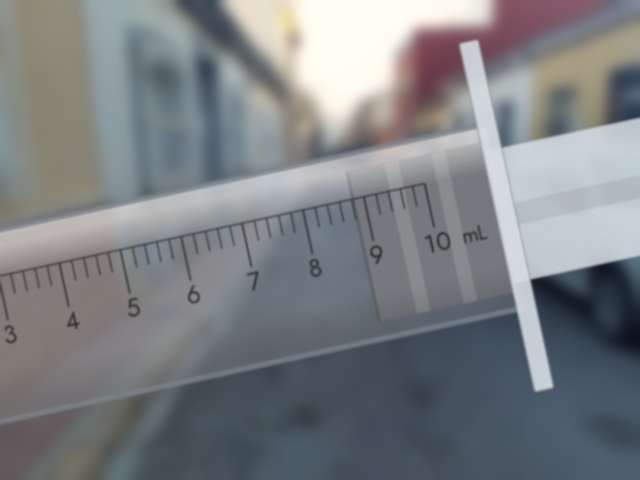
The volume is 8.8 mL
